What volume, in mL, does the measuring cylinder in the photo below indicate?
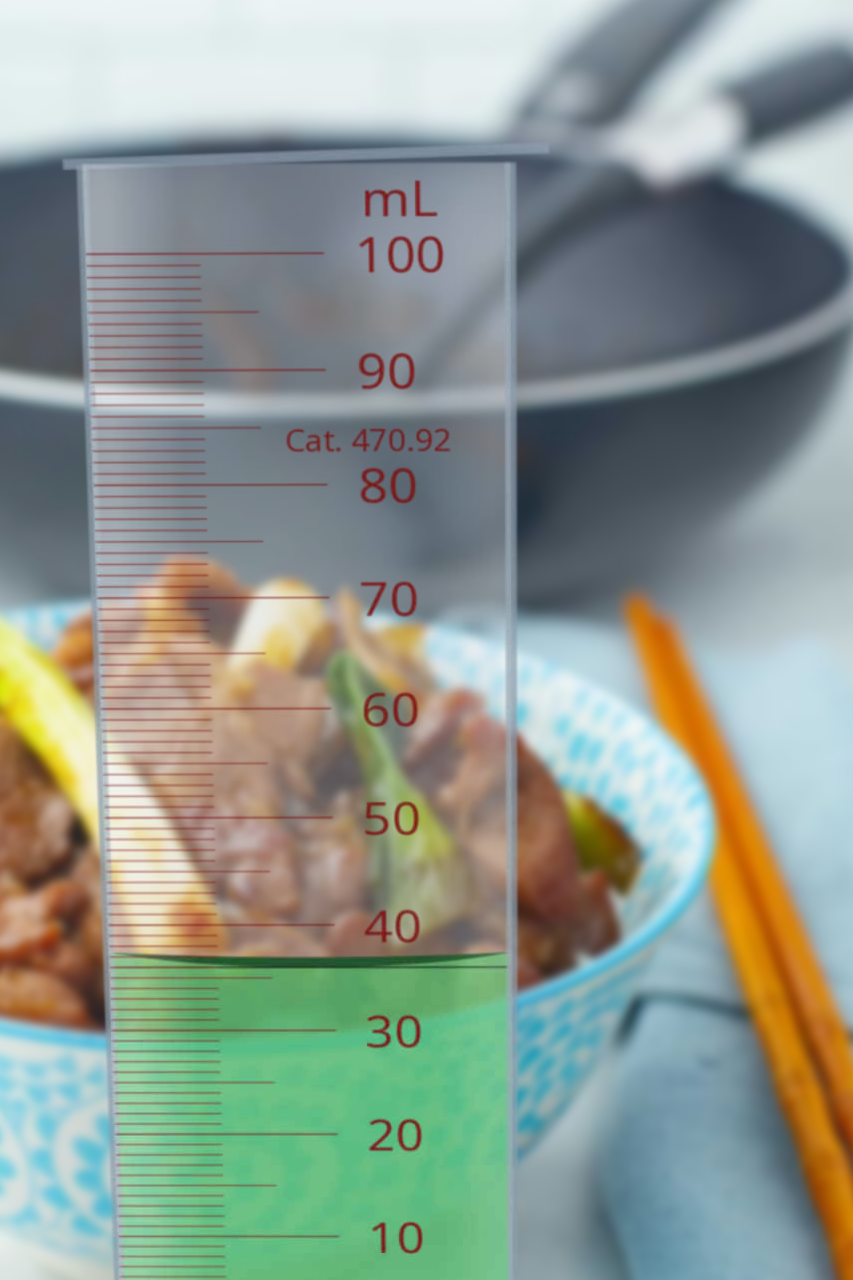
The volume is 36 mL
